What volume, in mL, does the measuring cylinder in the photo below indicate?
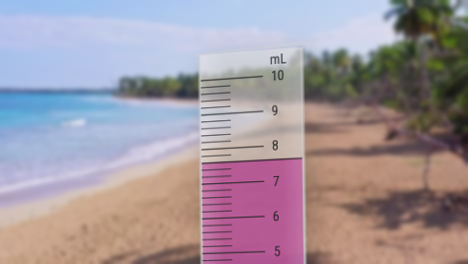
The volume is 7.6 mL
